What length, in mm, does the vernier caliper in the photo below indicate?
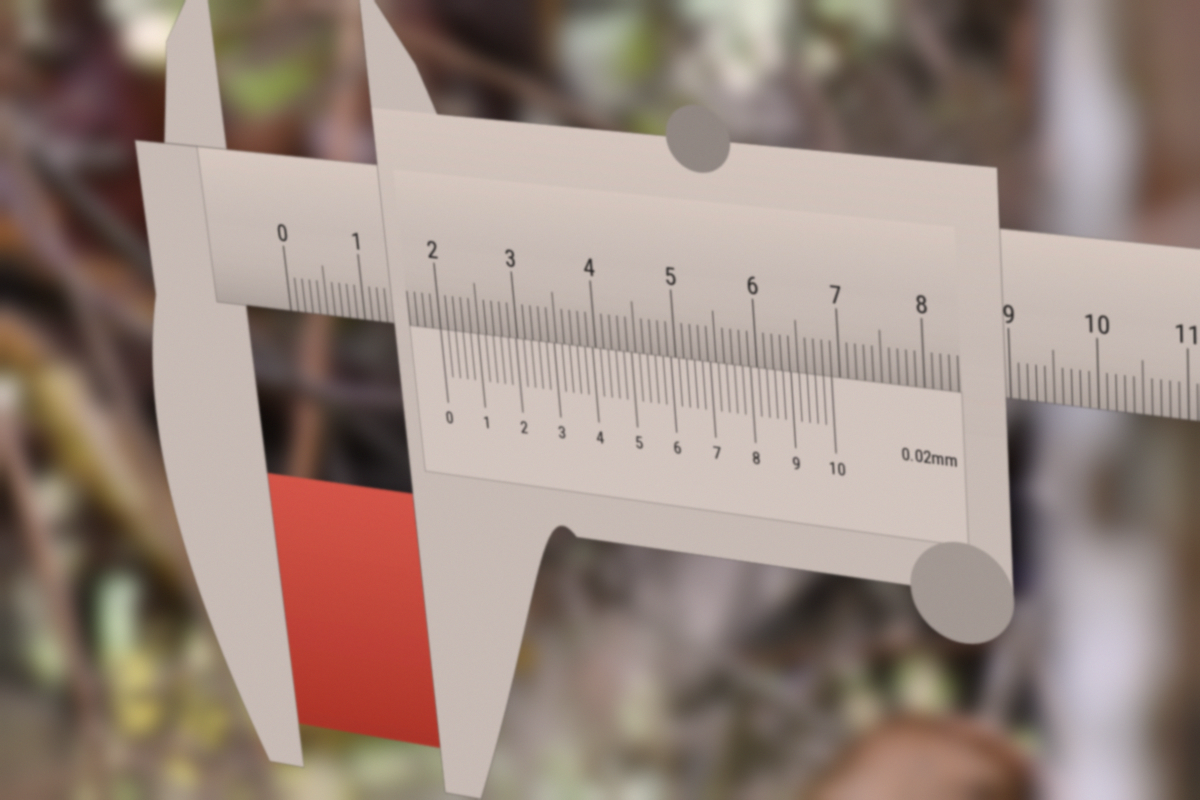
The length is 20.0 mm
